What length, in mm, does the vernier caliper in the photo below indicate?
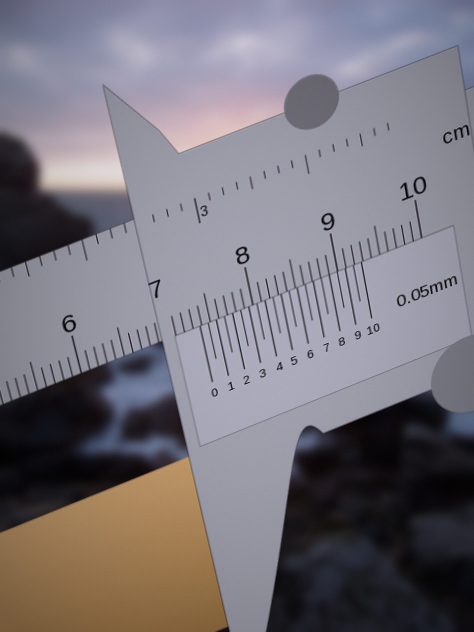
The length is 73.8 mm
